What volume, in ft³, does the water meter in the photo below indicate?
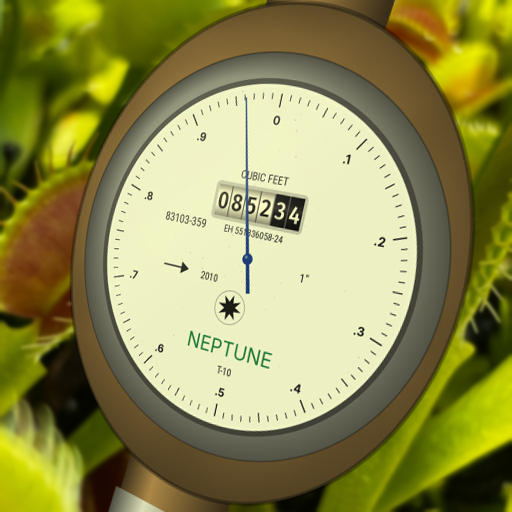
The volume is 85233.96 ft³
